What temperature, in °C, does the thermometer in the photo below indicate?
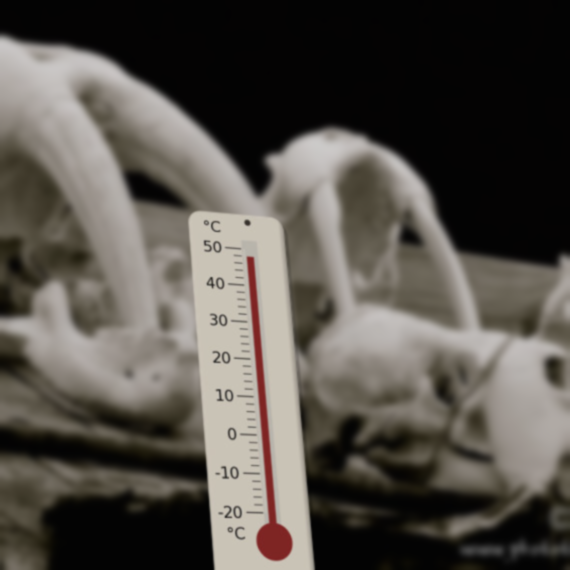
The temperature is 48 °C
